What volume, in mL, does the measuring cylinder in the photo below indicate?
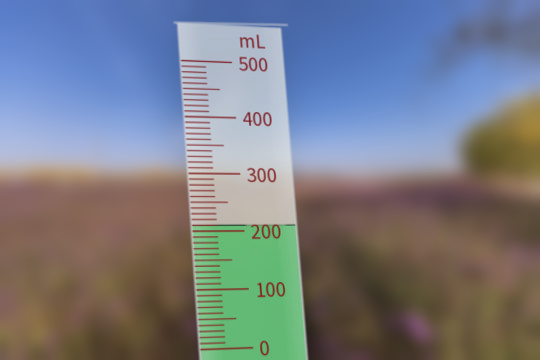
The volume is 210 mL
